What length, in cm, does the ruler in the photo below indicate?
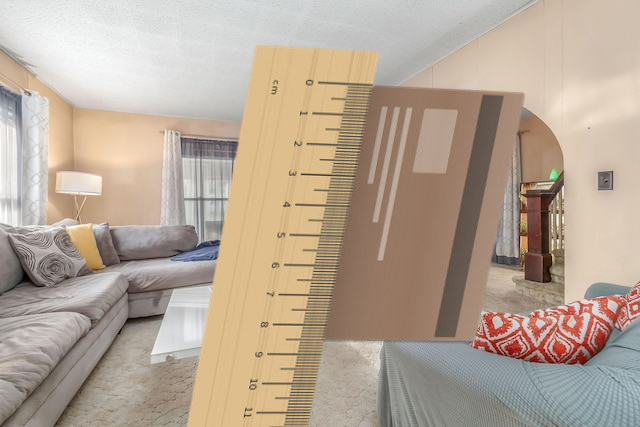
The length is 8.5 cm
